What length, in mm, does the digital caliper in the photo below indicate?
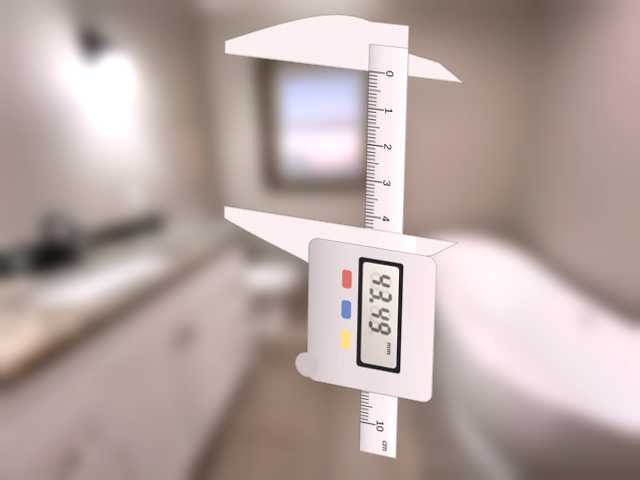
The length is 43.49 mm
